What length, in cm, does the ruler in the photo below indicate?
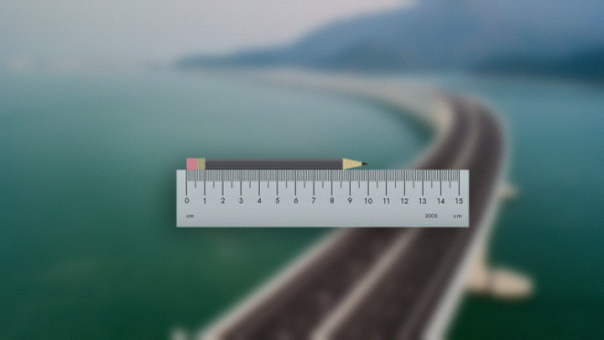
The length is 10 cm
